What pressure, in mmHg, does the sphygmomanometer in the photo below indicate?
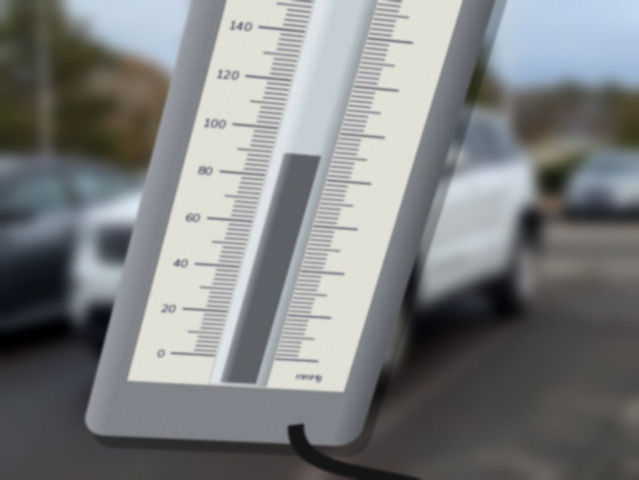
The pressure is 90 mmHg
